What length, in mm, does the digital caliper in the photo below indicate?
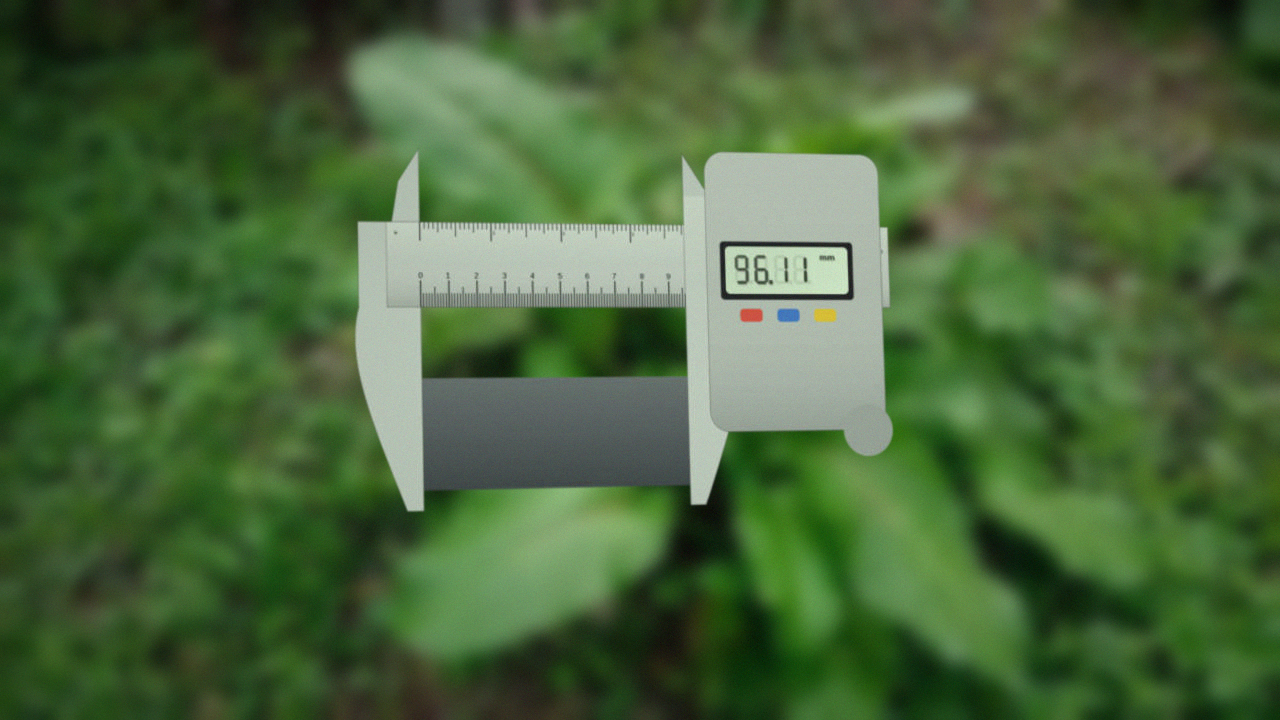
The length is 96.11 mm
